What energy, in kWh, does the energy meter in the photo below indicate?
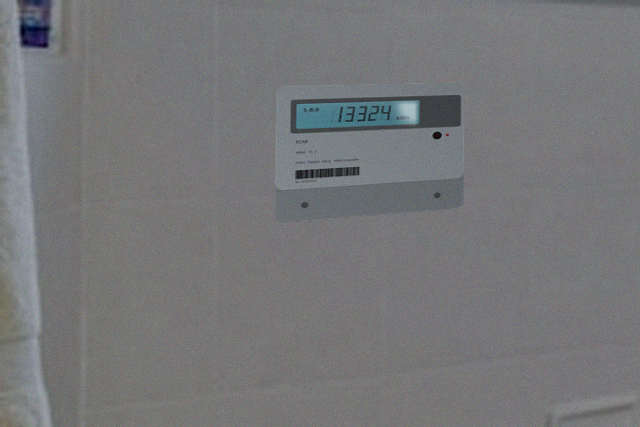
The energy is 13324 kWh
